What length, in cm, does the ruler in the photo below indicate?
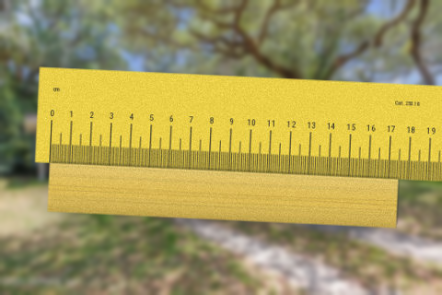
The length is 17.5 cm
